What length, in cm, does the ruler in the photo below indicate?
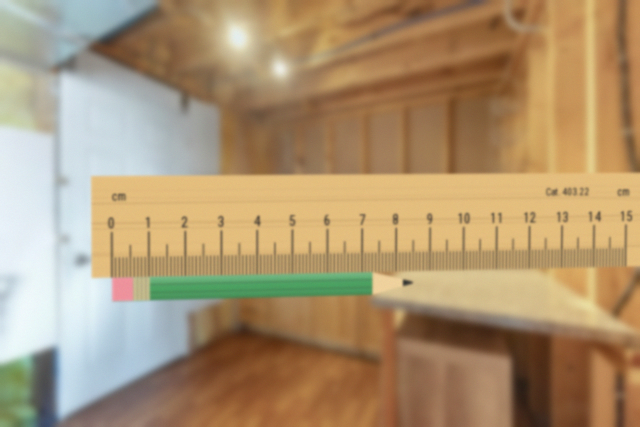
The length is 8.5 cm
